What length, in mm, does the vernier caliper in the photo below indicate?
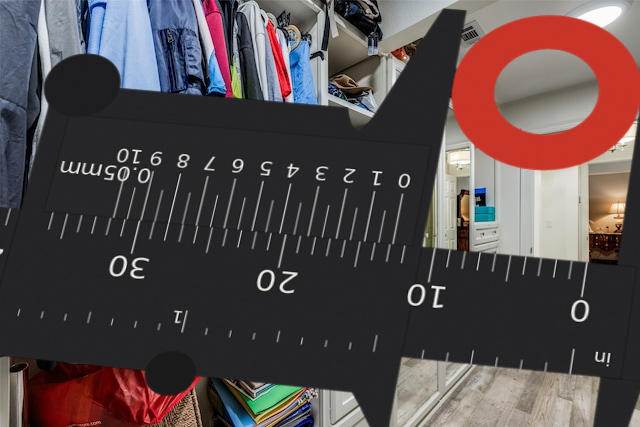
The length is 12.8 mm
